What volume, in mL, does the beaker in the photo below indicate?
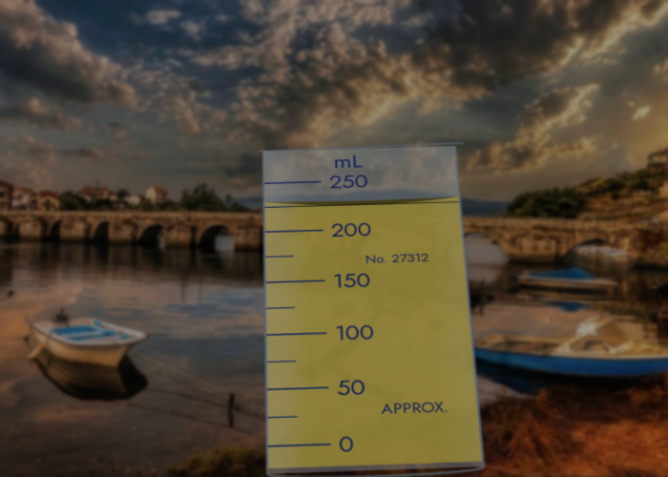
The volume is 225 mL
